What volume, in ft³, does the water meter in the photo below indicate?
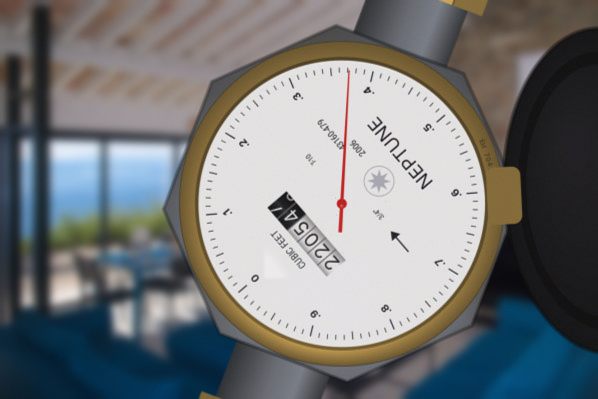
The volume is 220547.37 ft³
